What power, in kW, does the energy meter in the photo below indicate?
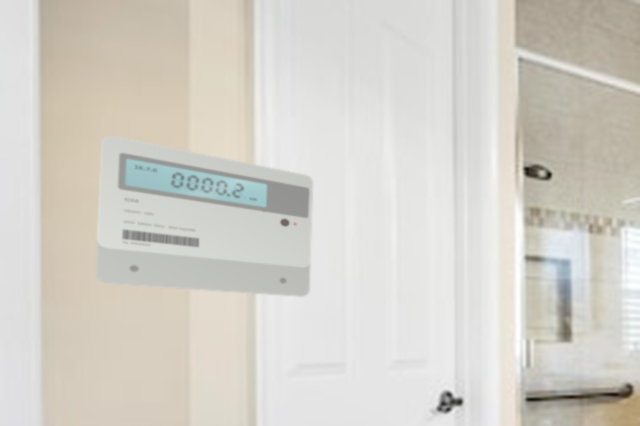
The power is 0.2 kW
